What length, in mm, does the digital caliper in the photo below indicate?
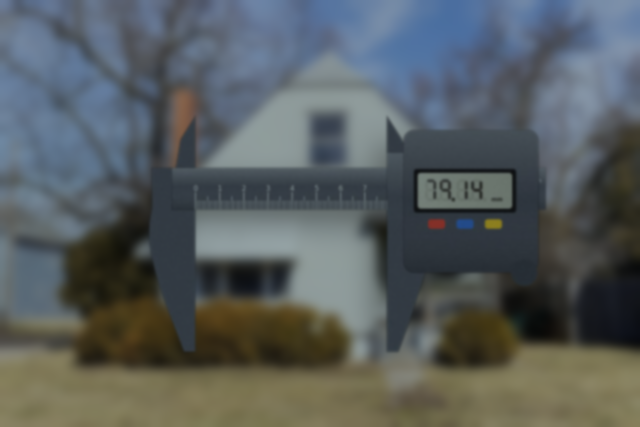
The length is 79.14 mm
